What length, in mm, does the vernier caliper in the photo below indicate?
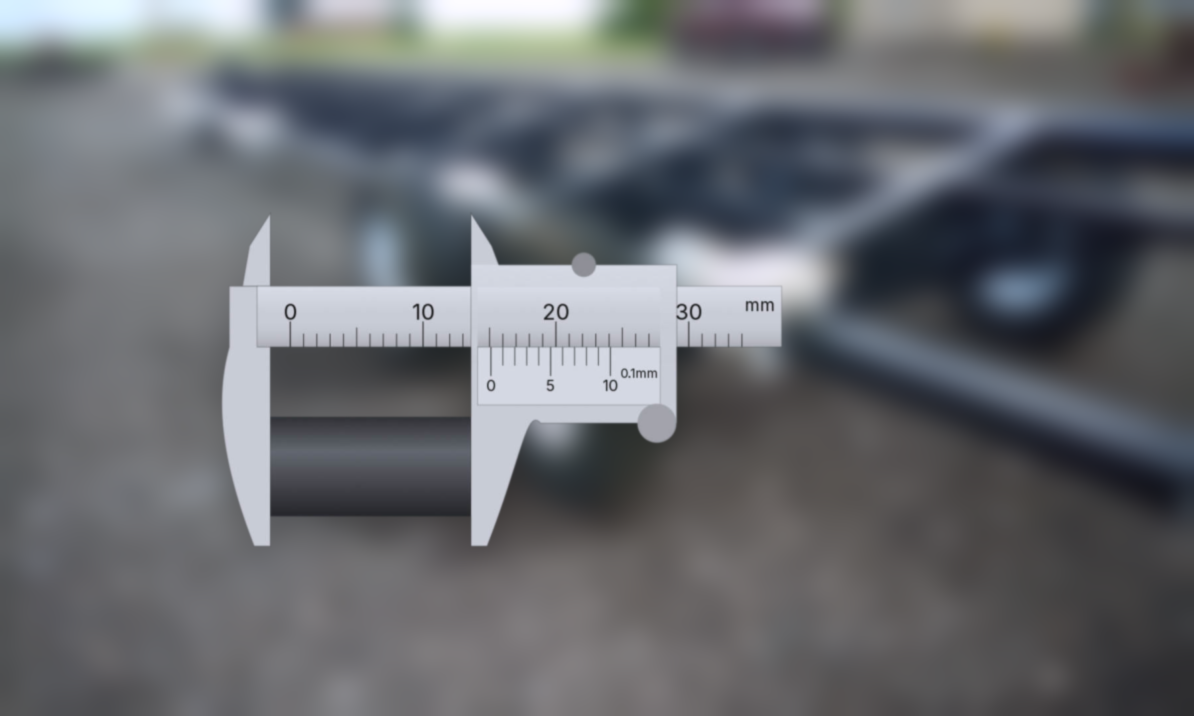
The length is 15.1 mm
